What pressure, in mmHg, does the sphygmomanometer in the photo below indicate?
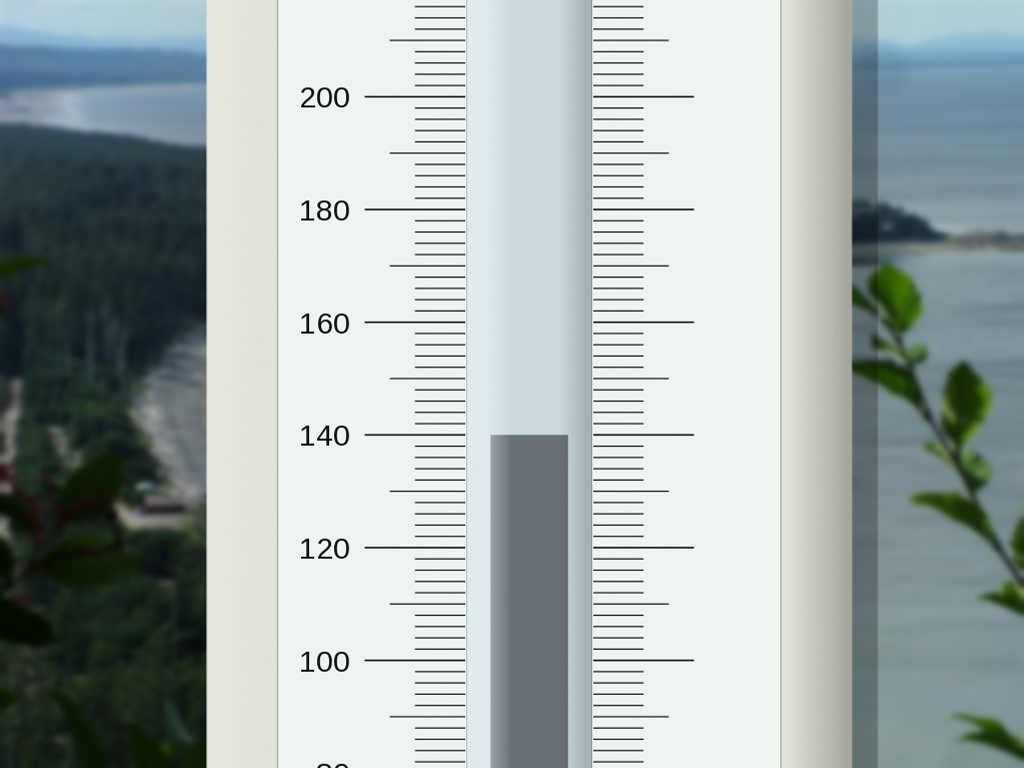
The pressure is 140 mmHg
